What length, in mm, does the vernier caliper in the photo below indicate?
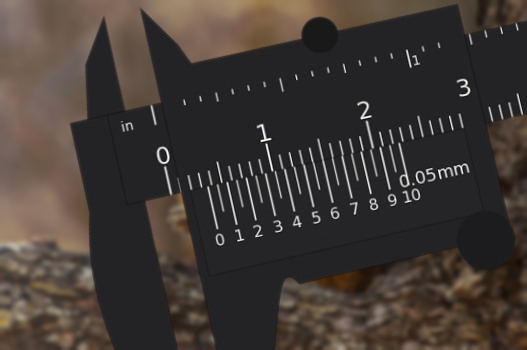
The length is 3.6 mm
